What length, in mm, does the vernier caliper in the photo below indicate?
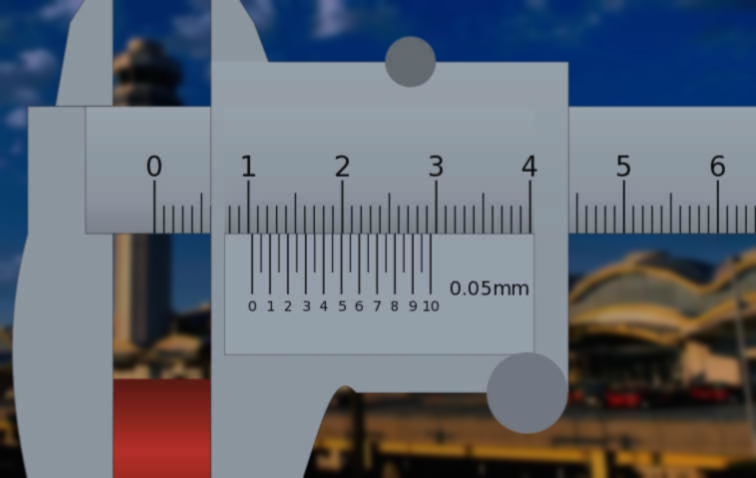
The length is 10.4 mm
